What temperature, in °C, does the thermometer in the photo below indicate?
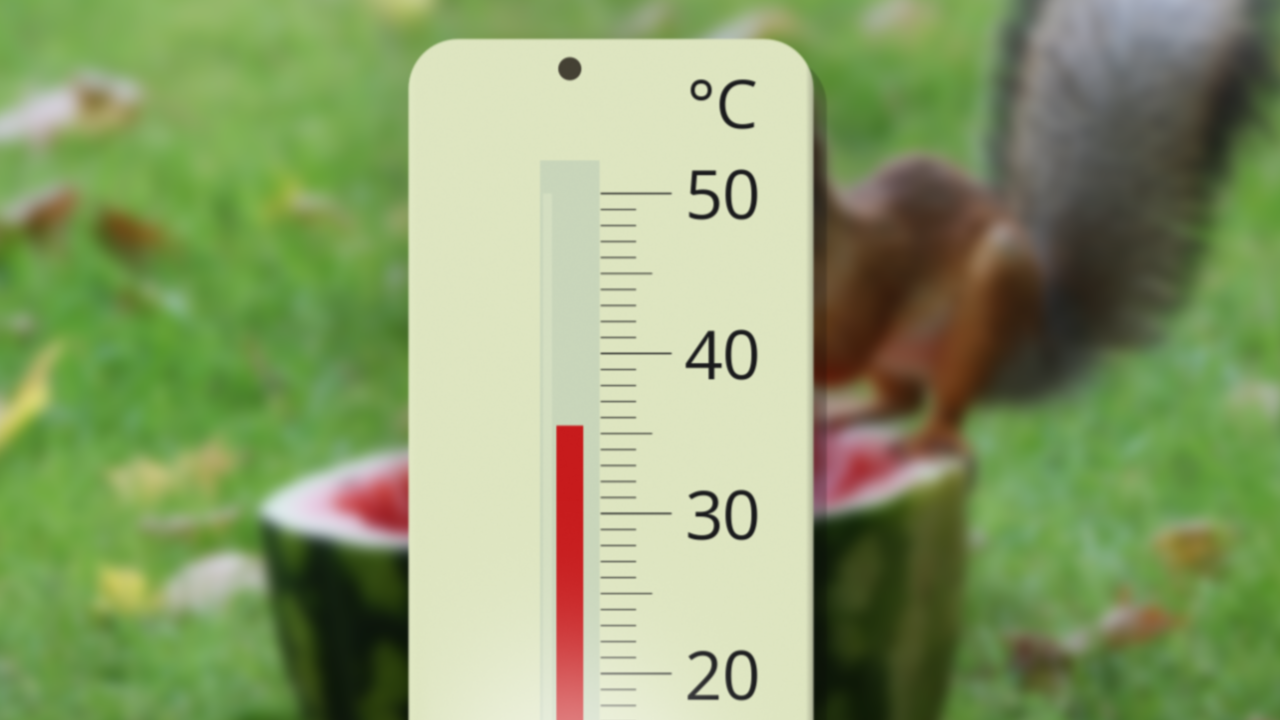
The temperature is 35.5 °C
